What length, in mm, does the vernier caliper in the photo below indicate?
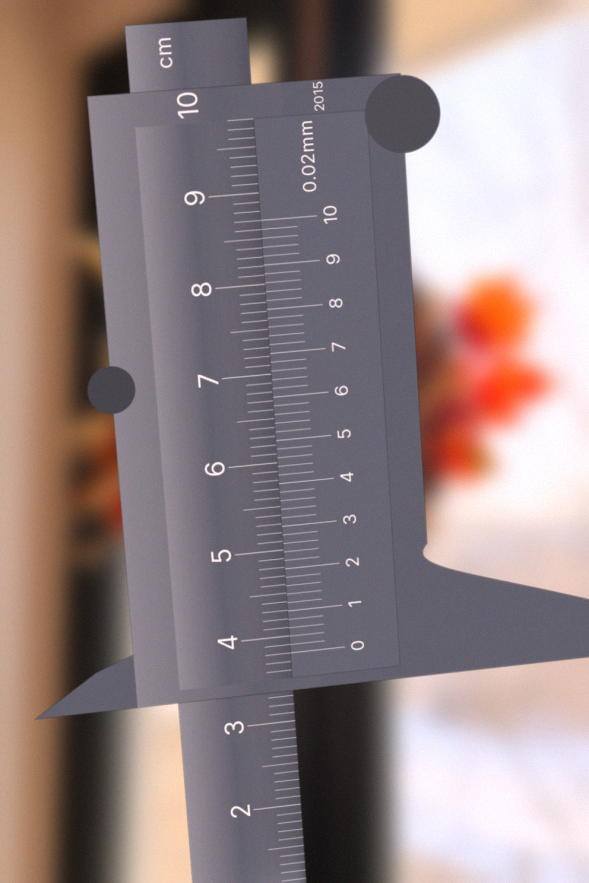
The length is 38.0 mm
